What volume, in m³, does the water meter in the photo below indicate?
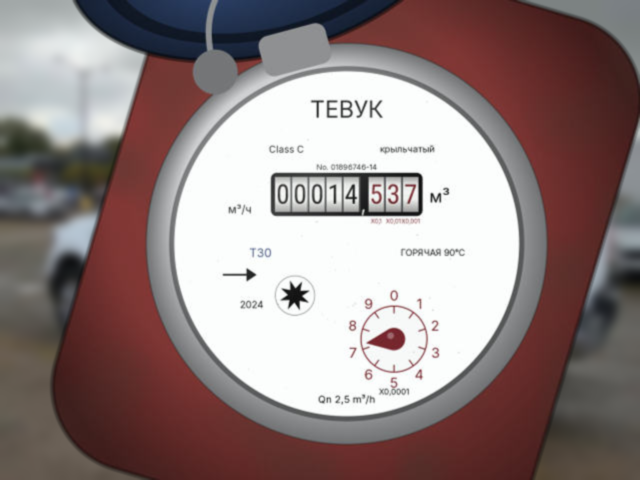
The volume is 14.5377 m³
